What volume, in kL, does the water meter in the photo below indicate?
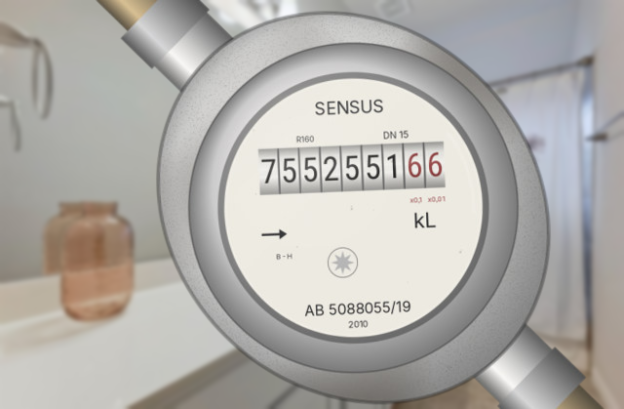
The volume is 7552551.66 kL
